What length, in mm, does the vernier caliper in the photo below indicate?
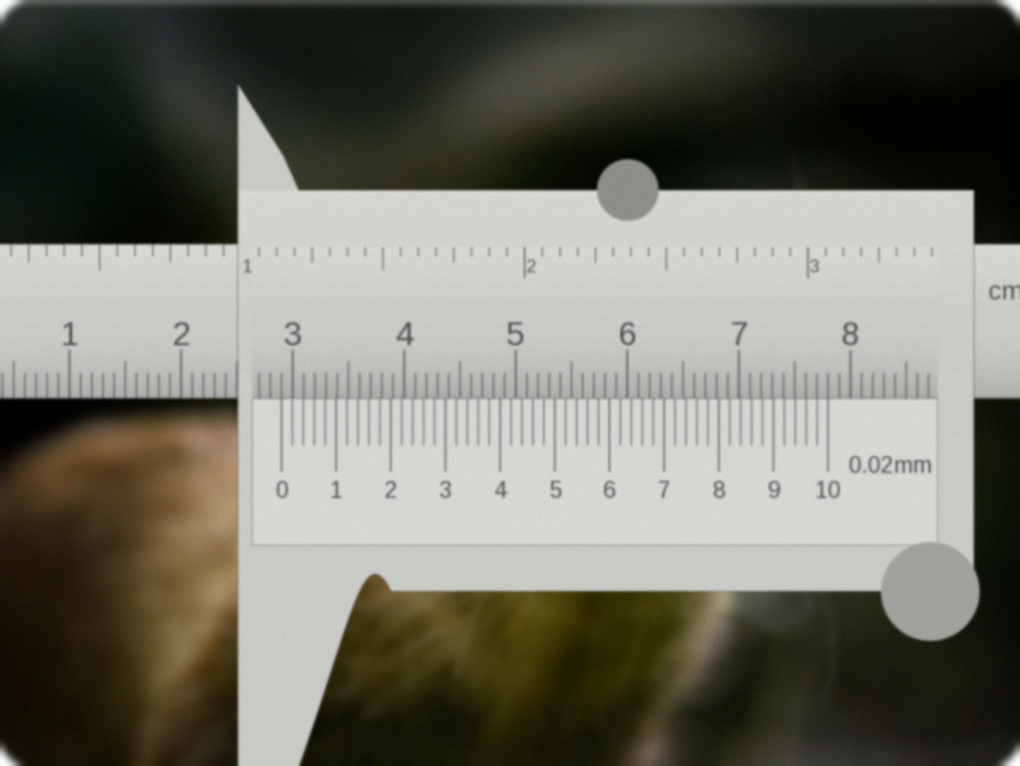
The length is 29.0 mm
